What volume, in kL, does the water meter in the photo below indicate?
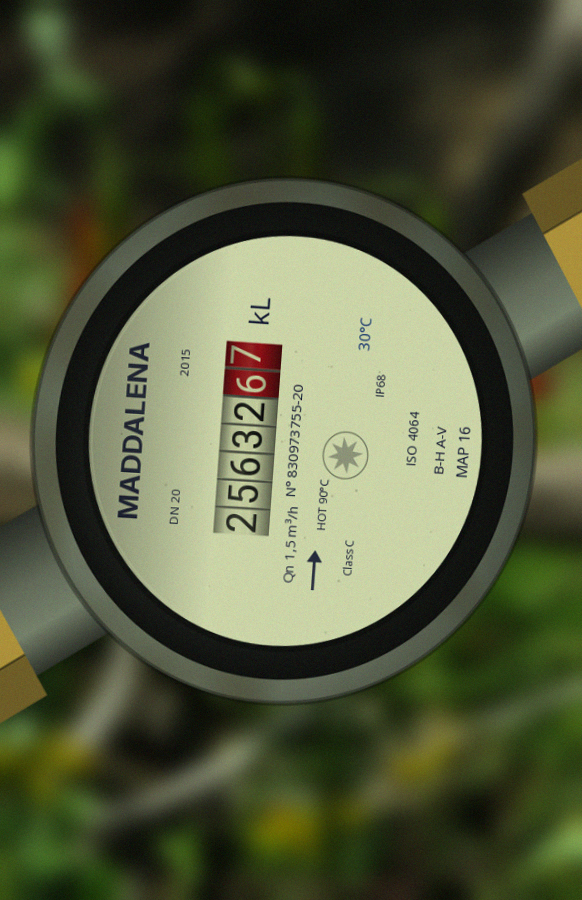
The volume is 25632.67 kL
